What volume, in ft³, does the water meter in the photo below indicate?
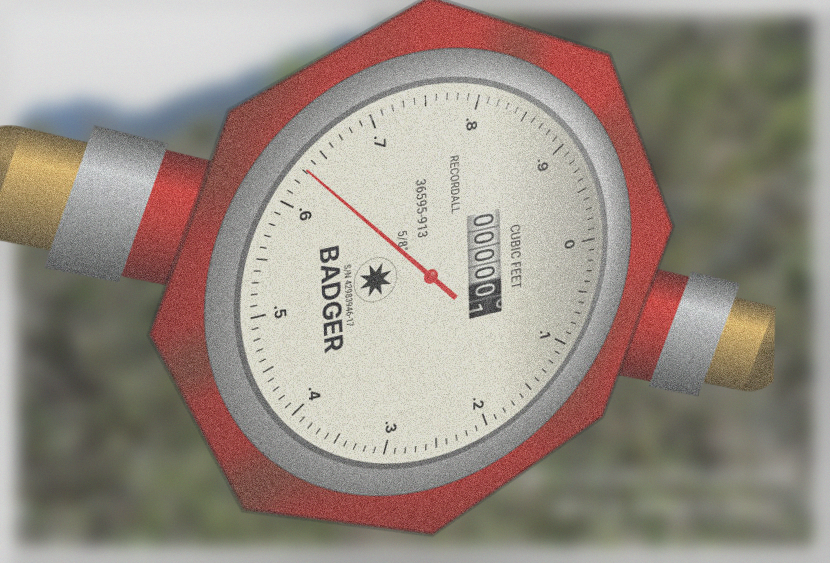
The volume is 0.63 ft³
